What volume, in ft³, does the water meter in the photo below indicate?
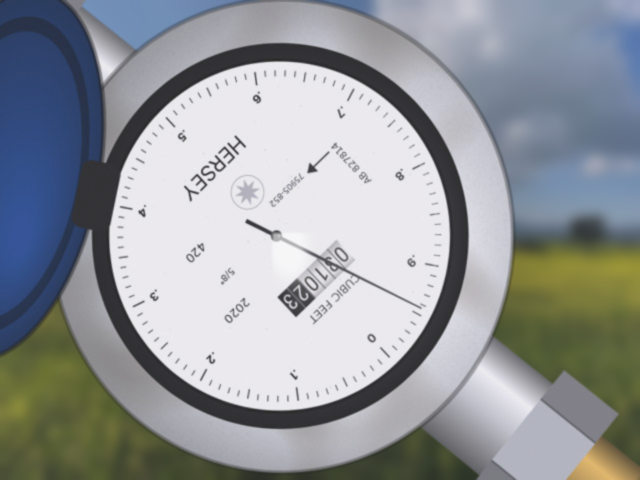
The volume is 31022.94 ft³
